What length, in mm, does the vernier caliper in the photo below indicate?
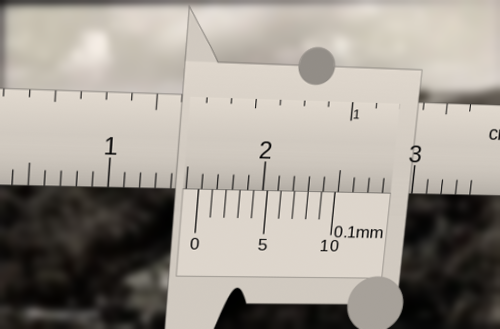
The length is 15.8 mm
